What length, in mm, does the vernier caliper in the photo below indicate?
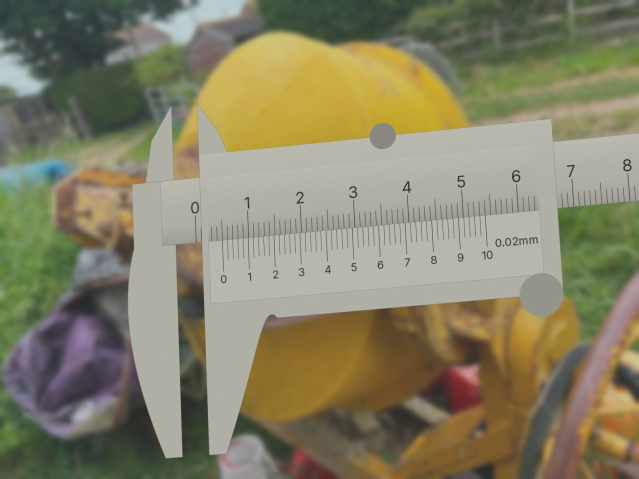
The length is 5.0 mm
